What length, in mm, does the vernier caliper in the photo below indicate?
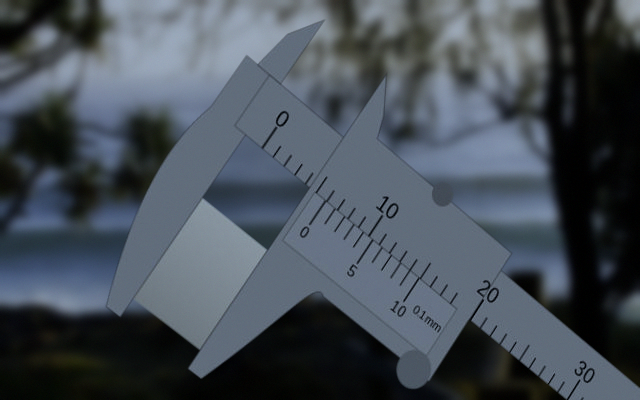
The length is 5.9 mm
